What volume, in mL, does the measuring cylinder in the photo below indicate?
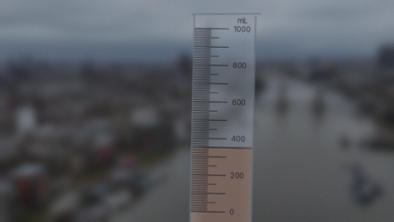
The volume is 350 mL
